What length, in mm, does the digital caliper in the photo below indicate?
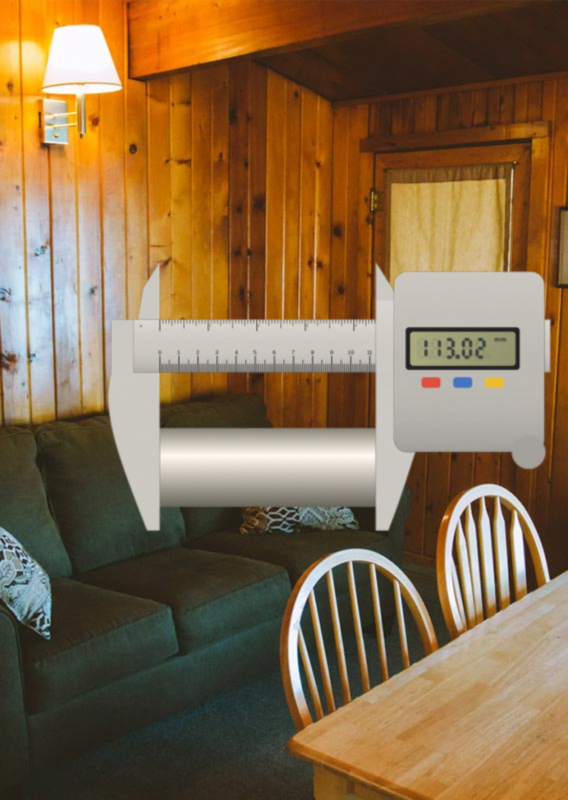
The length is 113.02 mm
